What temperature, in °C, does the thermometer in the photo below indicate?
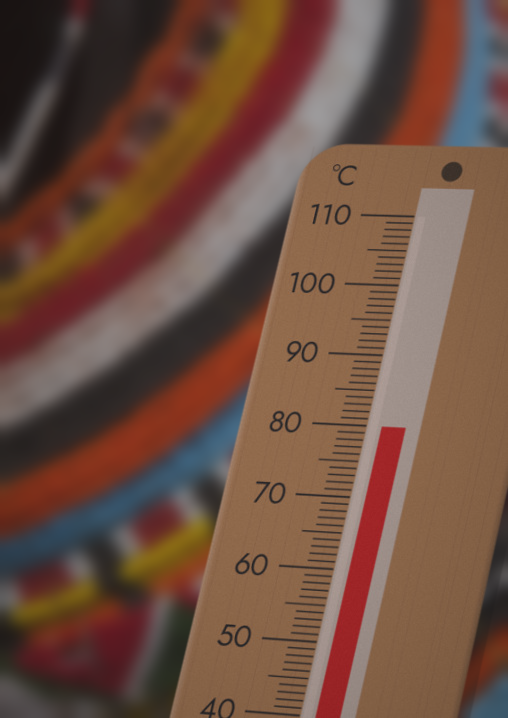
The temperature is 80 °C
